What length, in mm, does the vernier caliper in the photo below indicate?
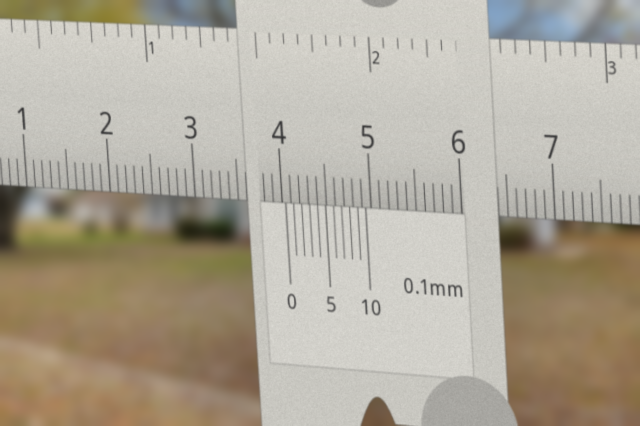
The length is 40.4 mm
